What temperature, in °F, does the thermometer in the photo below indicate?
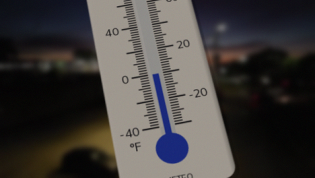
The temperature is 0 °F
